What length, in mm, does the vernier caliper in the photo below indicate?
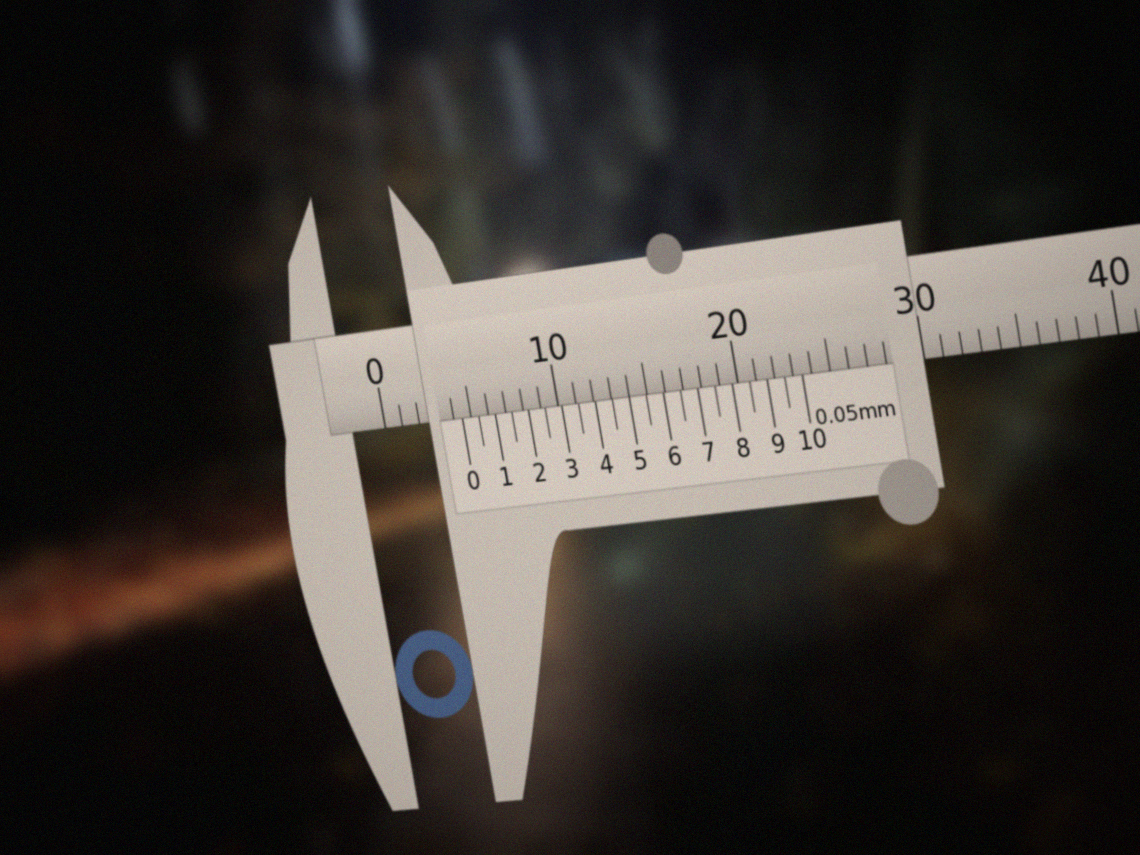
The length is 4.5 mm
